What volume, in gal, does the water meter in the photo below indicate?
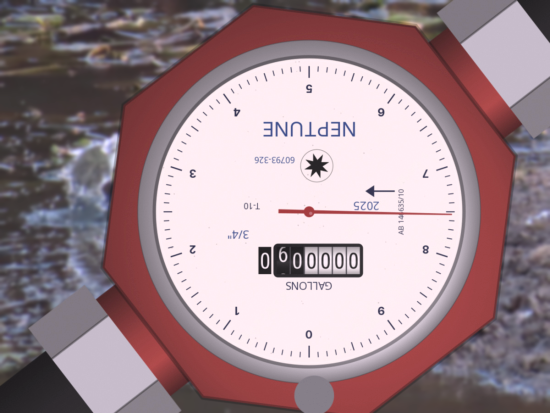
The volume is 87.5 gal
